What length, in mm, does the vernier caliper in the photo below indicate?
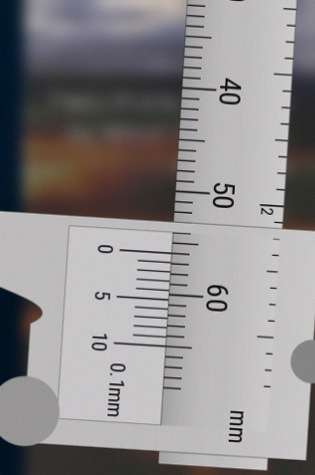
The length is 56.0 mm
